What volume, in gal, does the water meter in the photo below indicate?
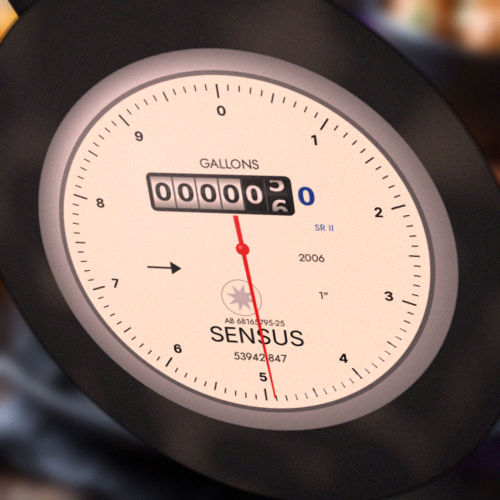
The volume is 54.9 gal
